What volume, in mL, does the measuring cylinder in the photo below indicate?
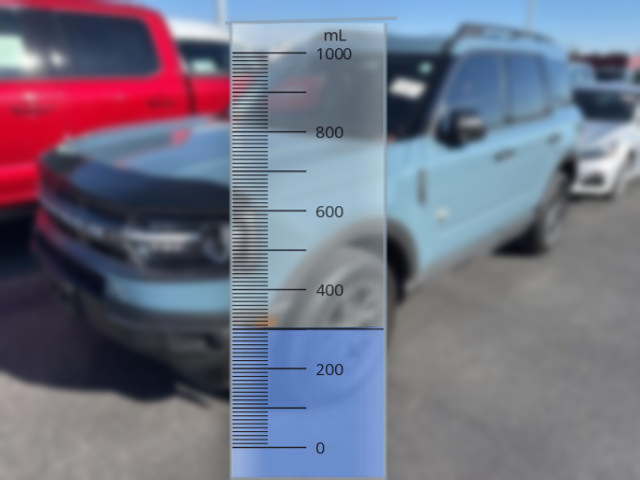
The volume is 300 mL
